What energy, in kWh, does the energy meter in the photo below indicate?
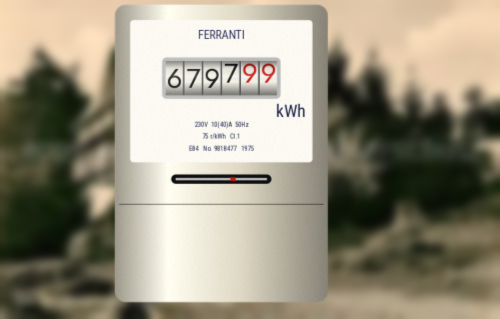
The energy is 6797.99 kWh
